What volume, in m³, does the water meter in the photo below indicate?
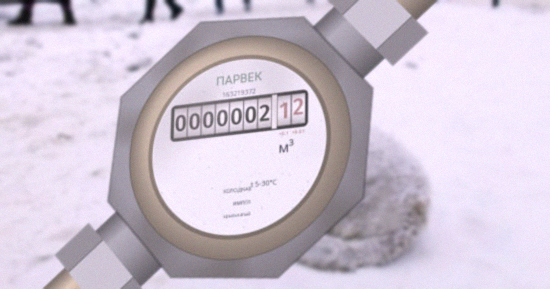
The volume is 2.12 m³
